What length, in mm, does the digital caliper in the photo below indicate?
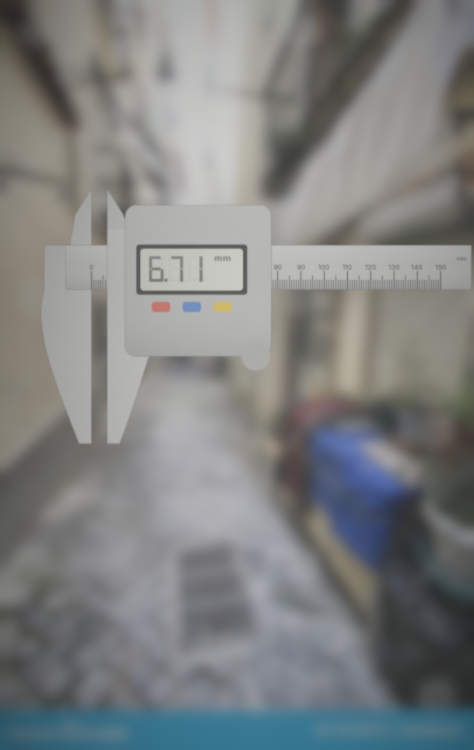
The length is 6.71 mm
